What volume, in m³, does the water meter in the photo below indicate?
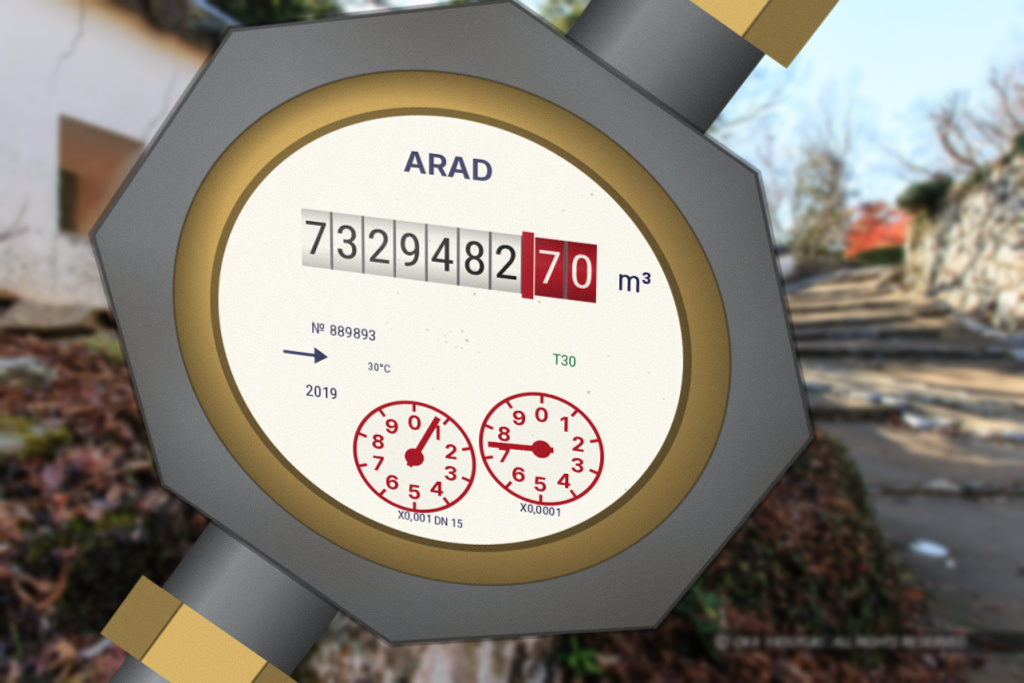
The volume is 7329482.7007 m³
